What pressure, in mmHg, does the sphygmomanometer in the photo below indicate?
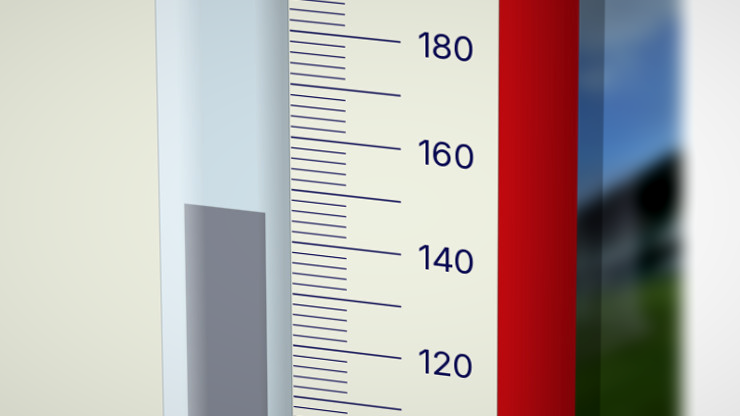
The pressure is 145 mmHg
